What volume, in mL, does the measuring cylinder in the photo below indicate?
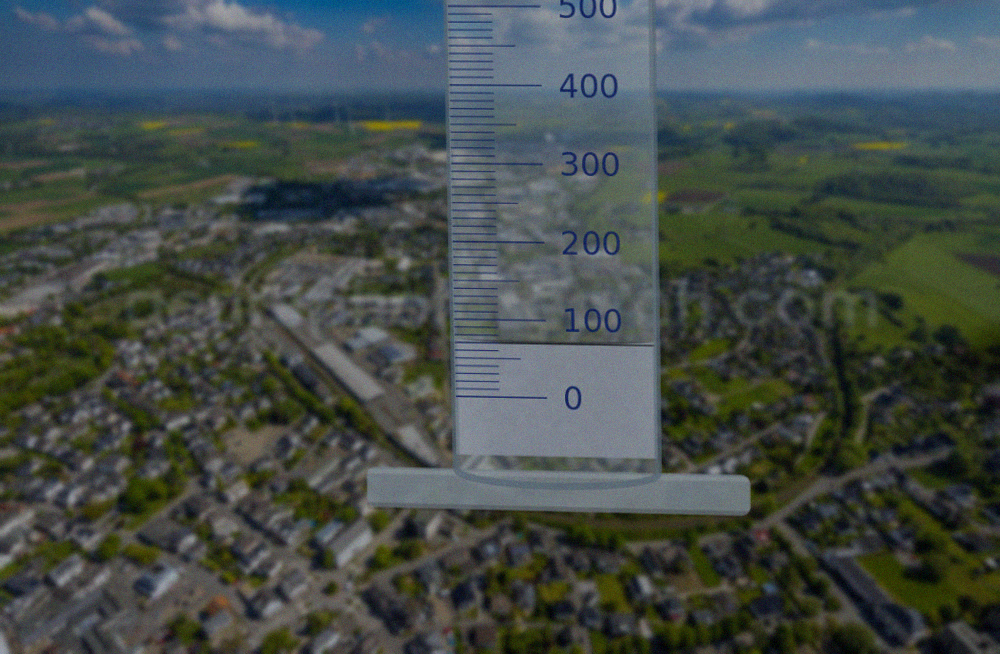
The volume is 70 mL
